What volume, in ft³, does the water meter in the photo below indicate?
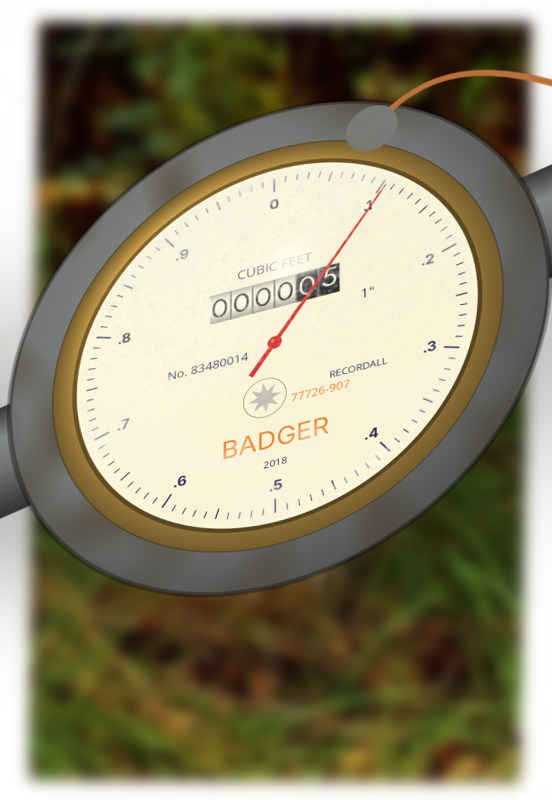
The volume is 5.10 ft³
